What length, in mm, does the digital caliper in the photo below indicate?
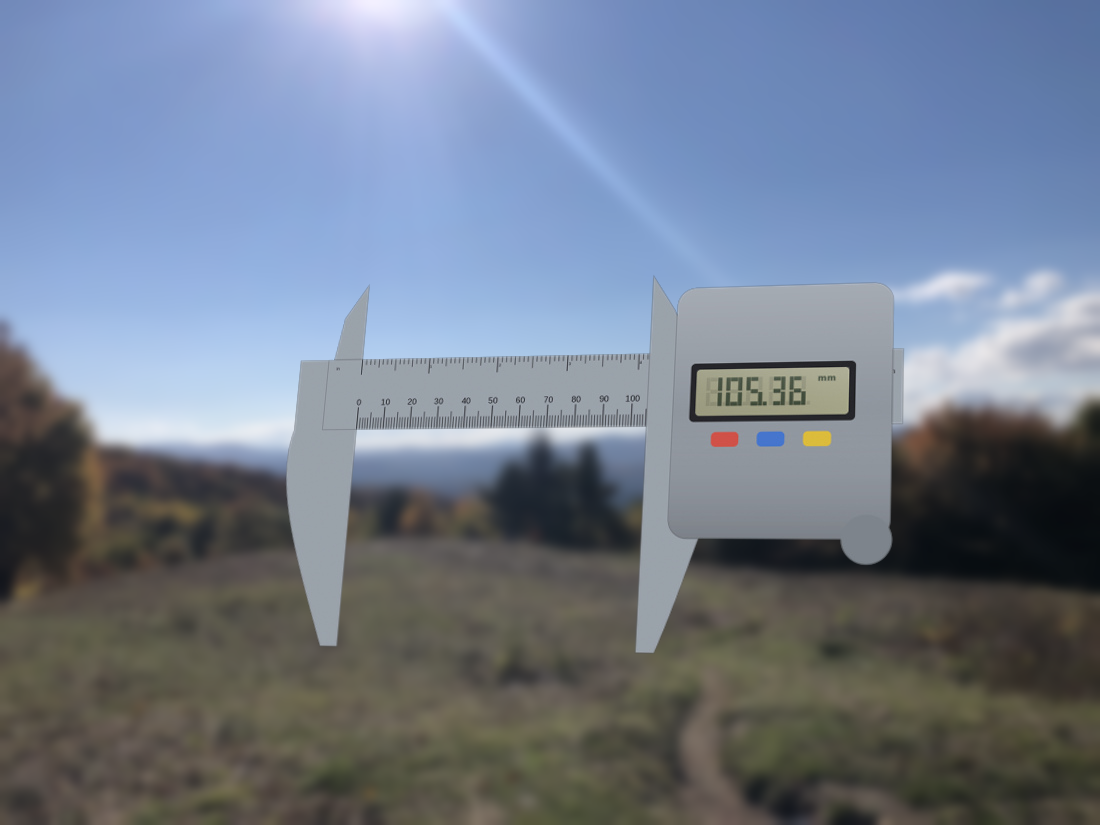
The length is 105.36 mm
